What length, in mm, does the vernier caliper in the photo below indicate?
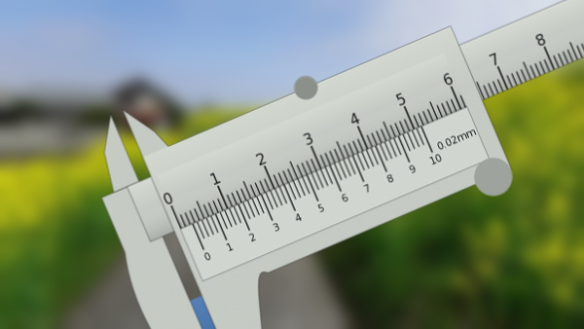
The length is 2.5 mm
